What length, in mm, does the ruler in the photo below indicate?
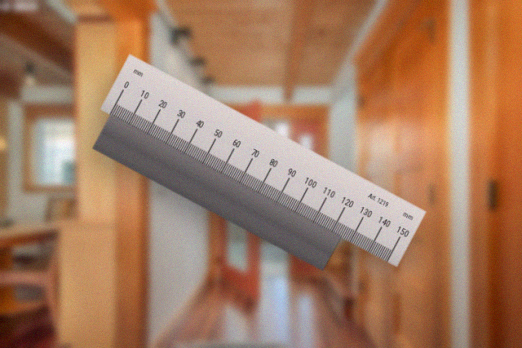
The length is 125 mm
